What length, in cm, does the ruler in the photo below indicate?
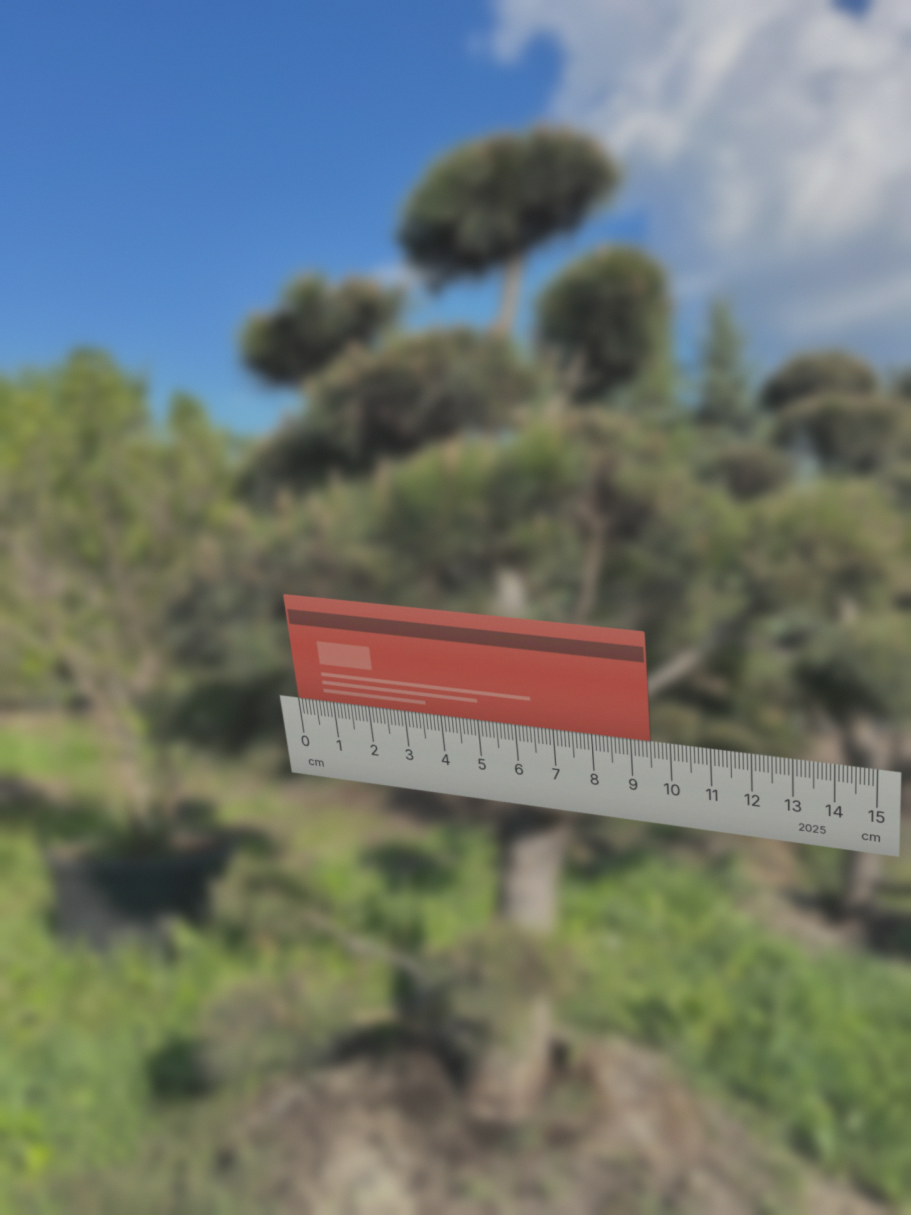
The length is 9.5 cm
